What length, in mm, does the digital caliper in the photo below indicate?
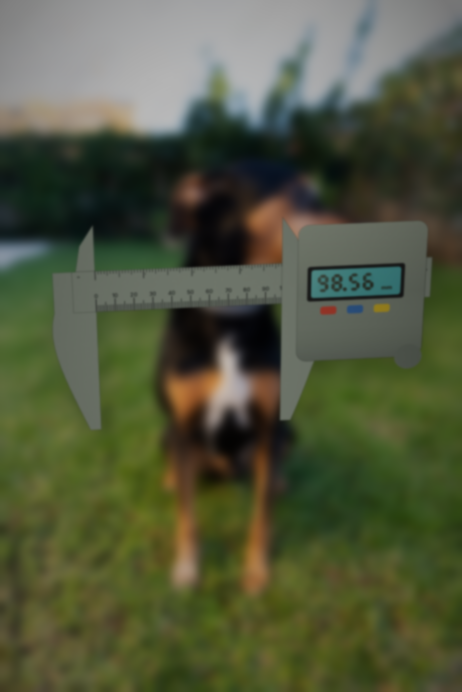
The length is 98.56 mm
